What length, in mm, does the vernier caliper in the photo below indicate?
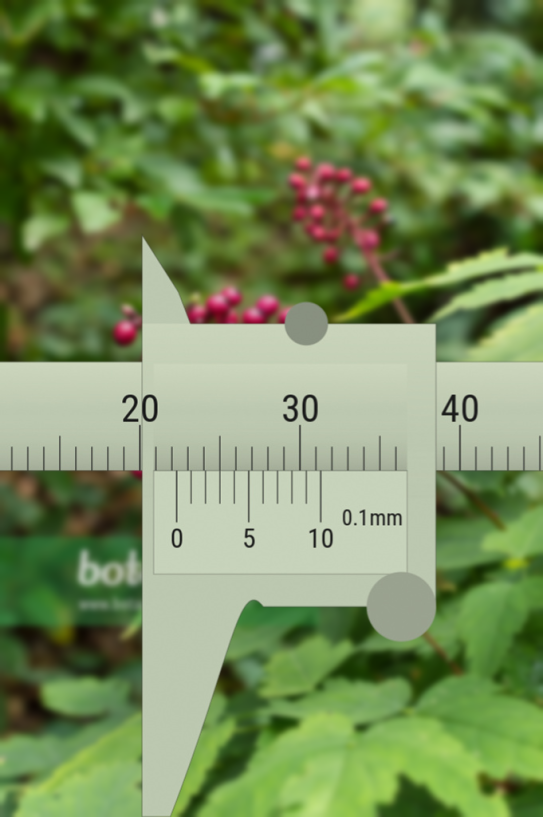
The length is 22.3 mm
